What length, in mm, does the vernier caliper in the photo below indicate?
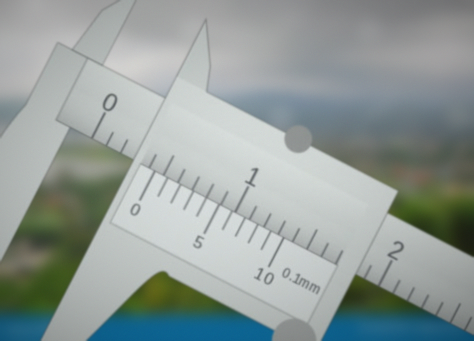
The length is 4.4 mm
